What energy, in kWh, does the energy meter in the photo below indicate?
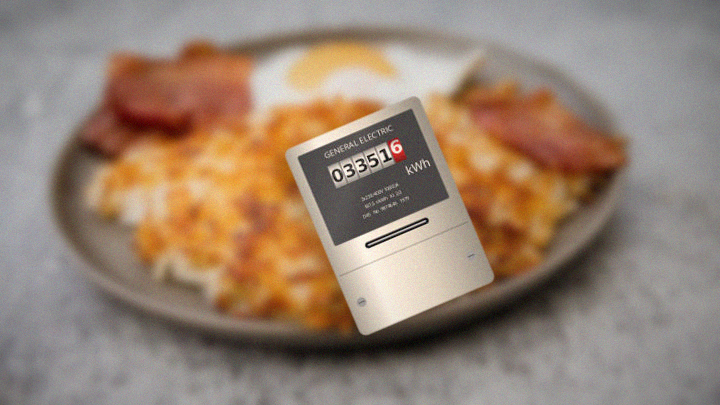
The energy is 3351.6 kWh
